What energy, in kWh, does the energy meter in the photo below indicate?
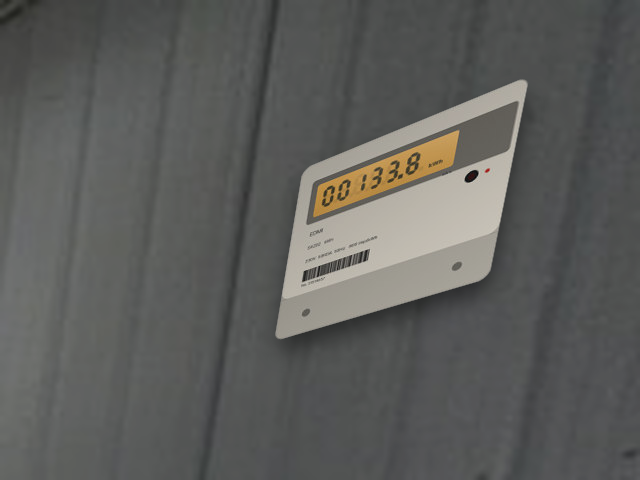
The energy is 133.8 kWh
